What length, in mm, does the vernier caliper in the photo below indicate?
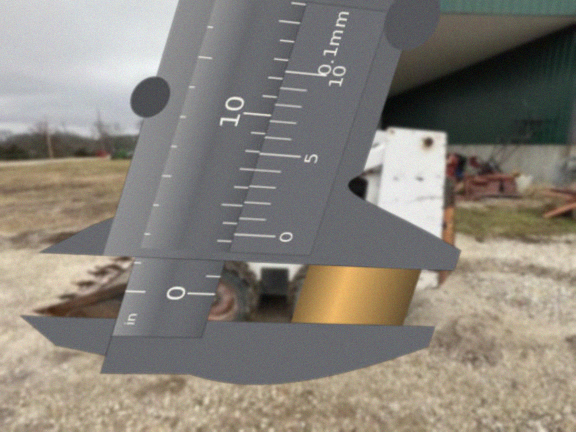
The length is 3.4 mm
